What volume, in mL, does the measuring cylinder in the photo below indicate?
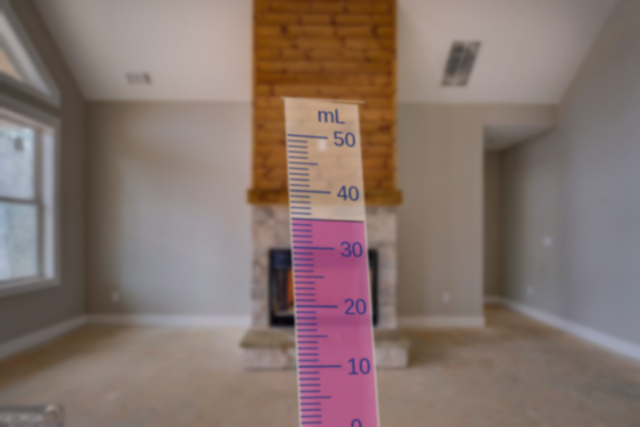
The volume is 35 mL
